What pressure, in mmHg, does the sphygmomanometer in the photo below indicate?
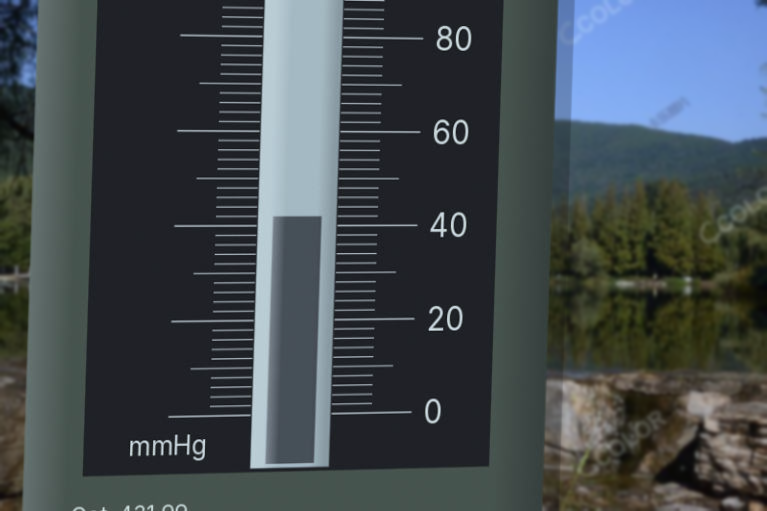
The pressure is 42 mmHg
